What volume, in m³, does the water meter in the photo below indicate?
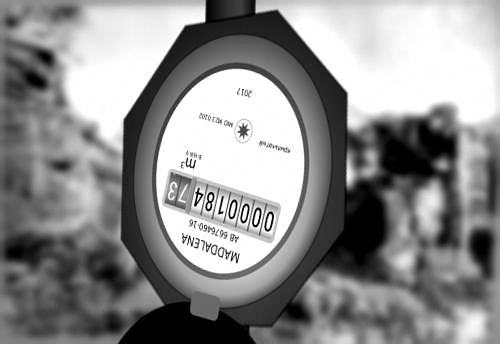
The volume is 184.73 m³
